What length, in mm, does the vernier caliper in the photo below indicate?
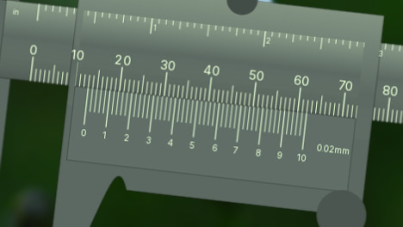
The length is 13.0 mm
